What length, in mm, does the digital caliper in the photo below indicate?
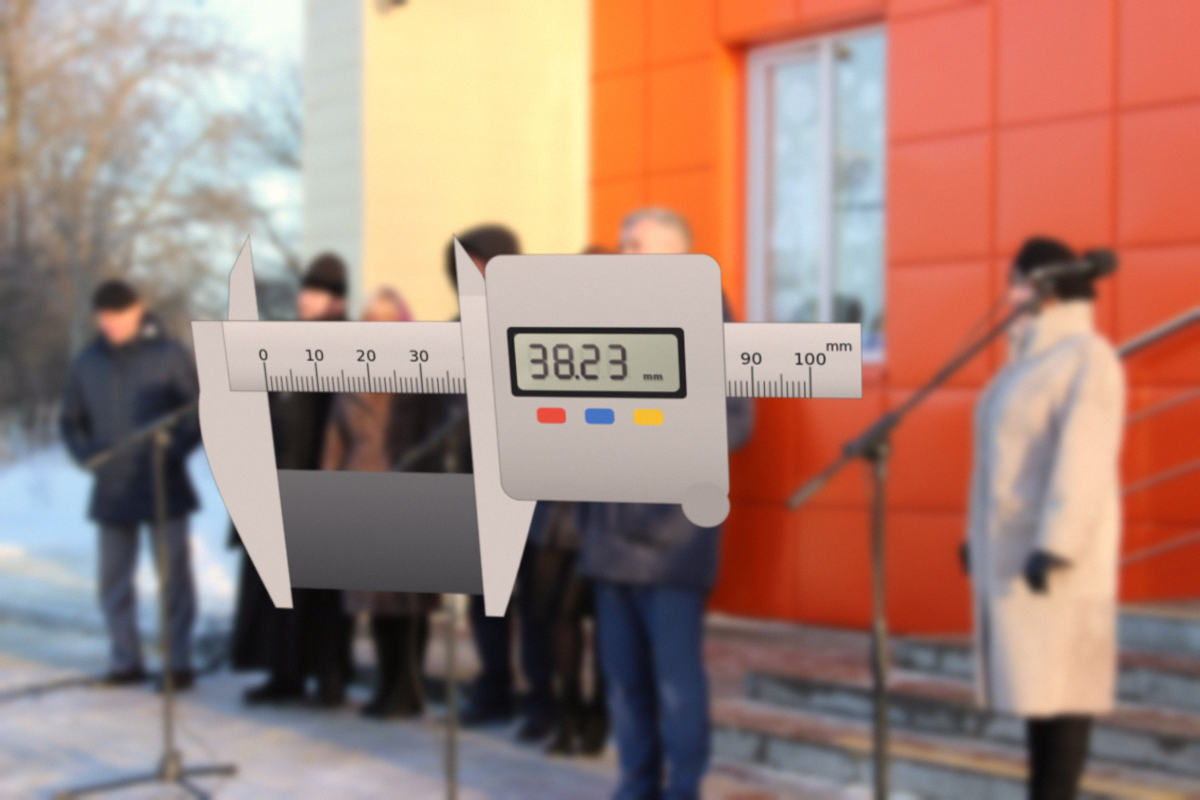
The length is 38.23 mm
